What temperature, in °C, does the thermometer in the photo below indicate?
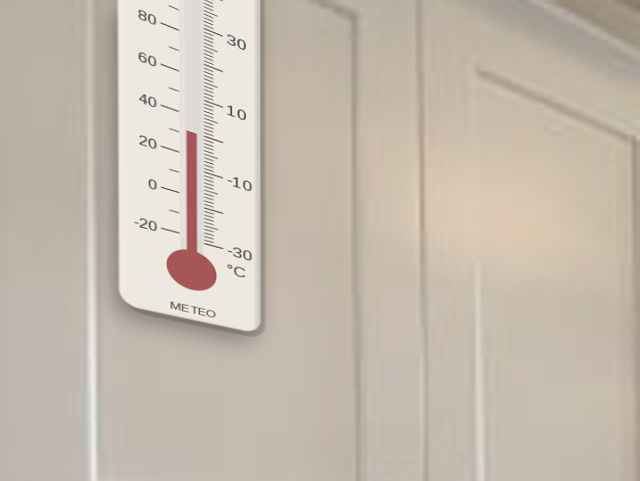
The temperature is 0 °C
